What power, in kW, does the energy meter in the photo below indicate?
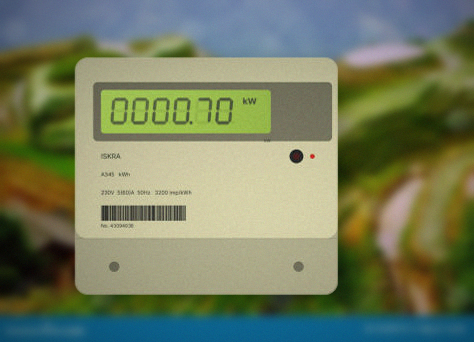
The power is 0.70 kW
